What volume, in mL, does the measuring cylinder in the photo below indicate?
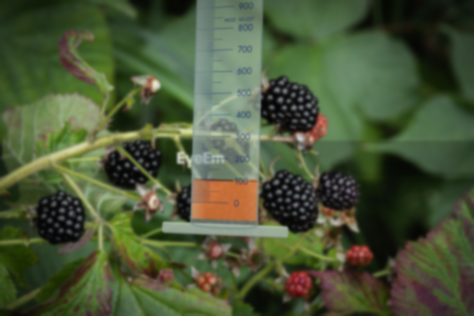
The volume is 100 mL
